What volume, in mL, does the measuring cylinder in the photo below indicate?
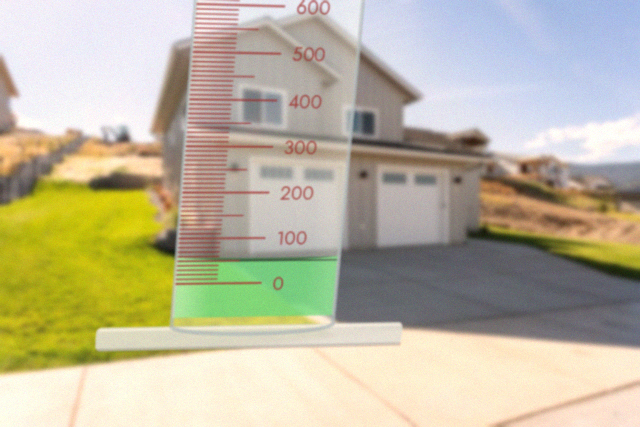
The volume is 50 mL
